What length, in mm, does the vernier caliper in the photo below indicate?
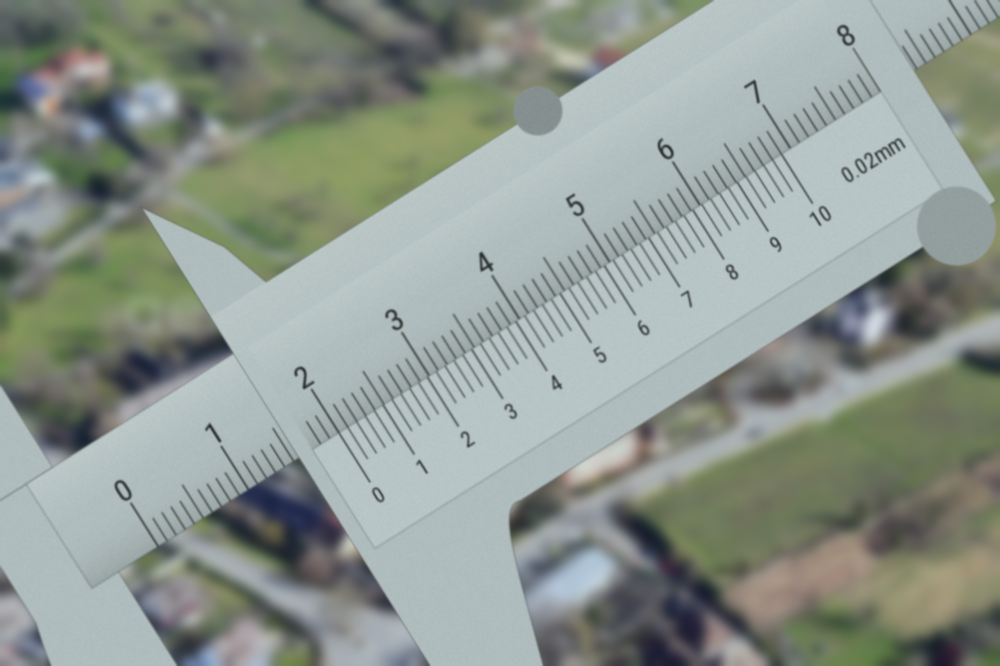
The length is 20.0 mm
